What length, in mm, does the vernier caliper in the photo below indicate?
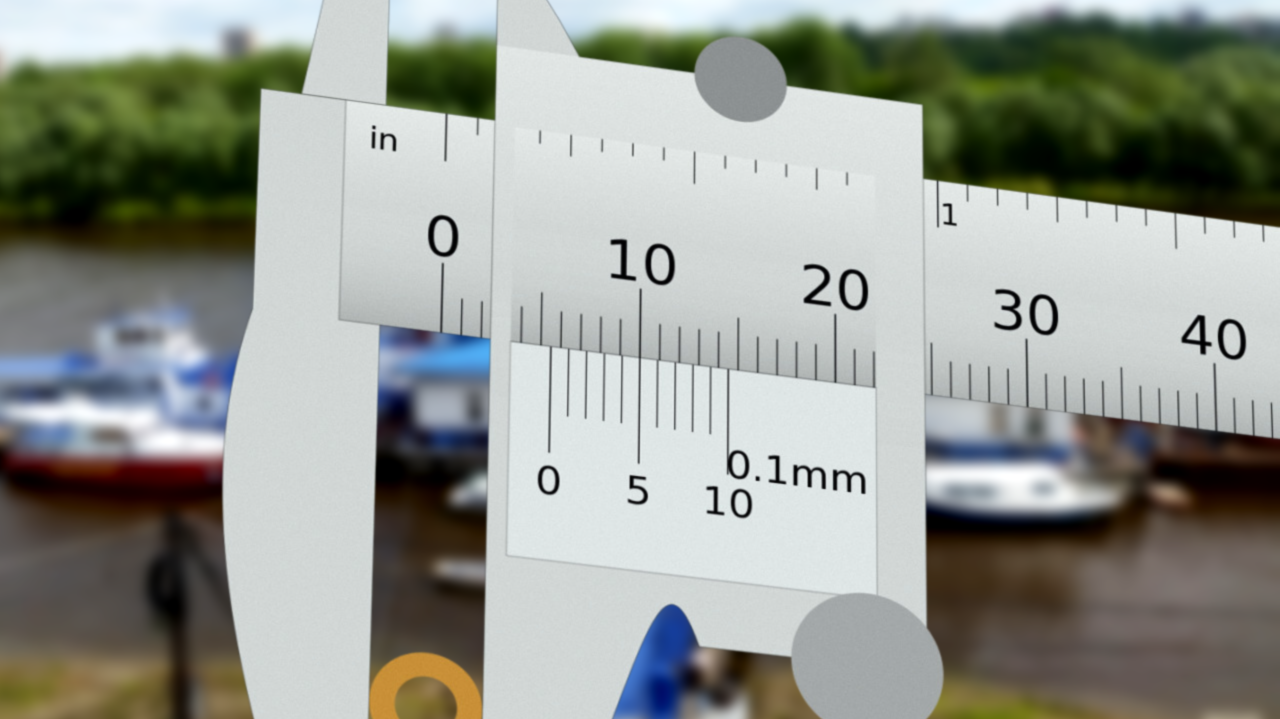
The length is 5.5 mm
